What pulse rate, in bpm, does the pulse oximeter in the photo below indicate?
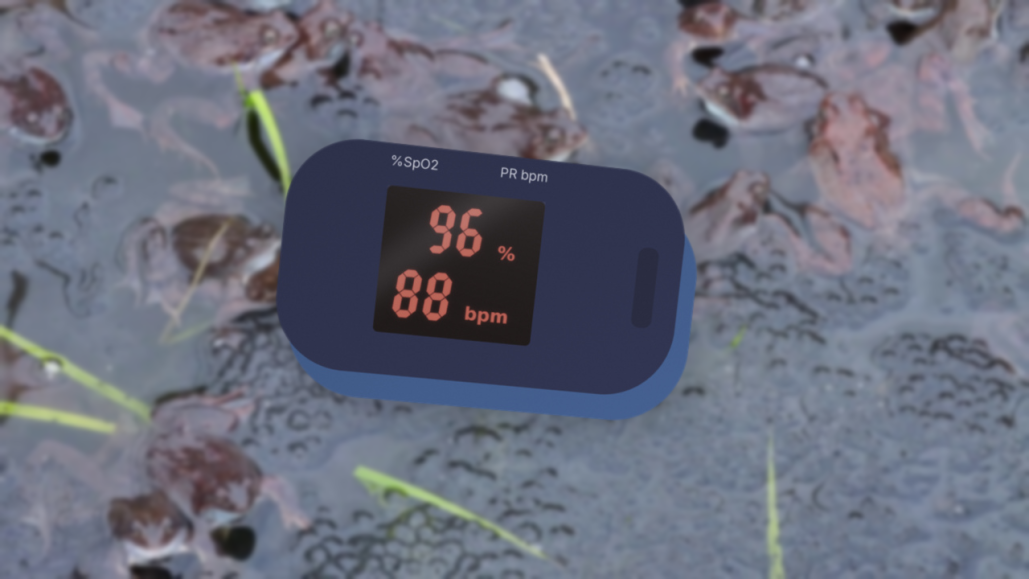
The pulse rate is 88 bpm
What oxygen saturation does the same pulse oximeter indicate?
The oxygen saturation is 96 %
